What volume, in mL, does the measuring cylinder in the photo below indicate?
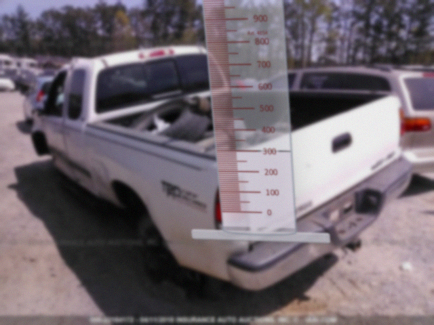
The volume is 300 mL
